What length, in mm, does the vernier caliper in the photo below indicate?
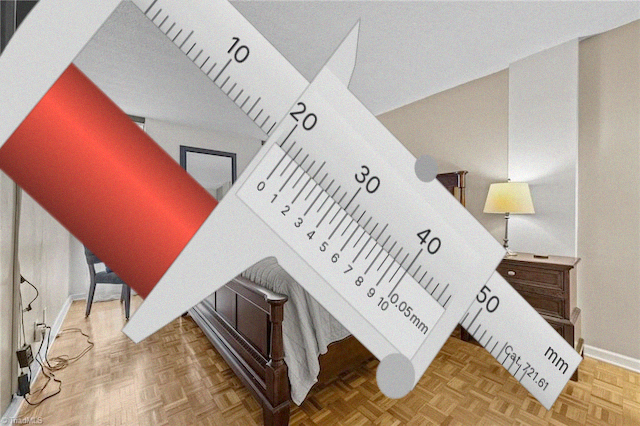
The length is 21.0 mm
